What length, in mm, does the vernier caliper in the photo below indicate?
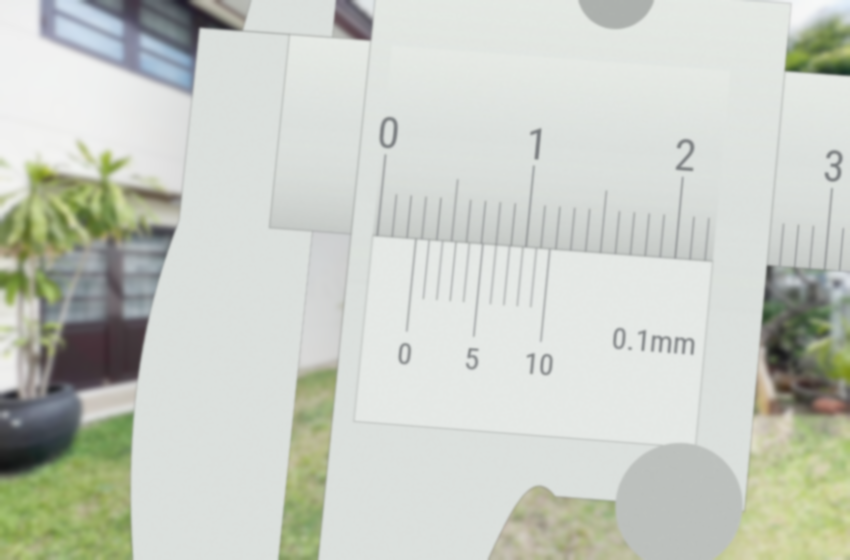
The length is 2.6 mm
